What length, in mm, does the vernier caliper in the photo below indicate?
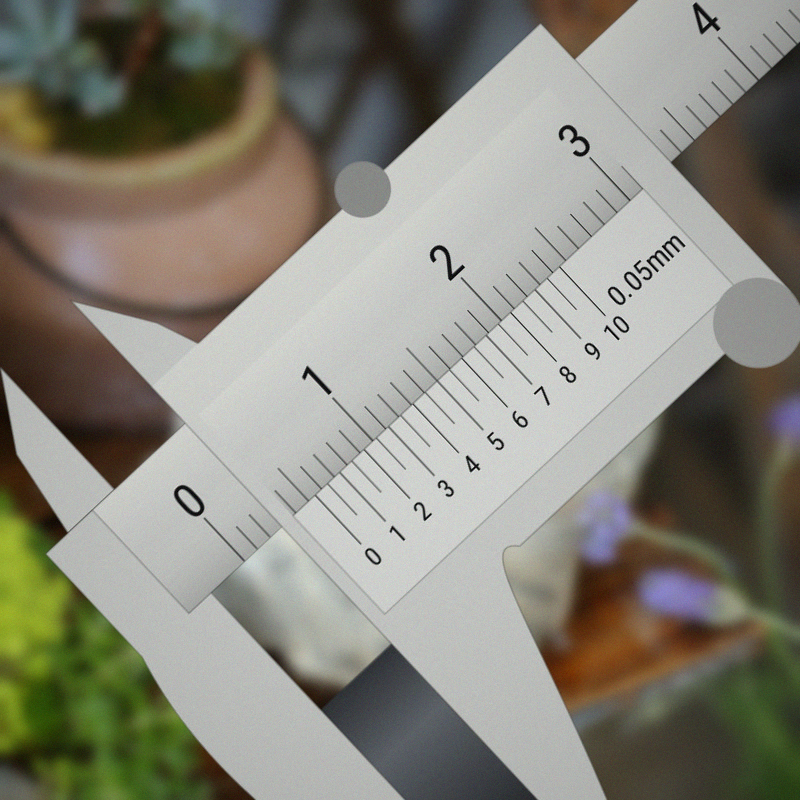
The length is 5.5 mm
